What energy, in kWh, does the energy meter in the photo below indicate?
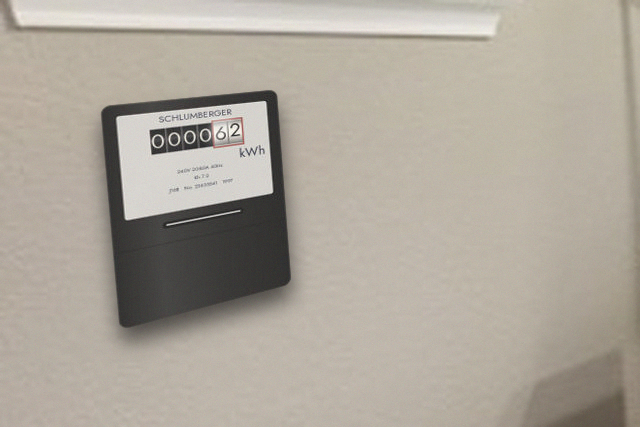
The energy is 0.62 kWh
